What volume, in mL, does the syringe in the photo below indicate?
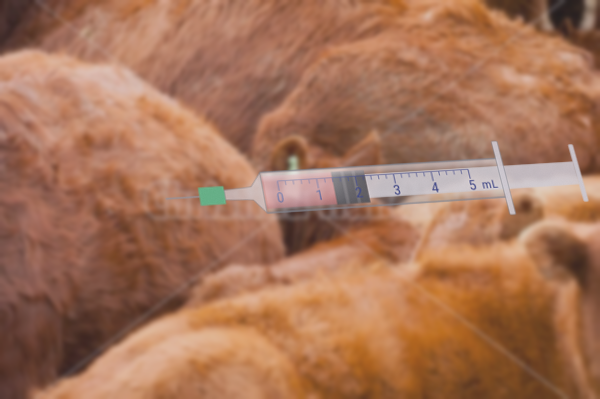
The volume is 1.4 mL
